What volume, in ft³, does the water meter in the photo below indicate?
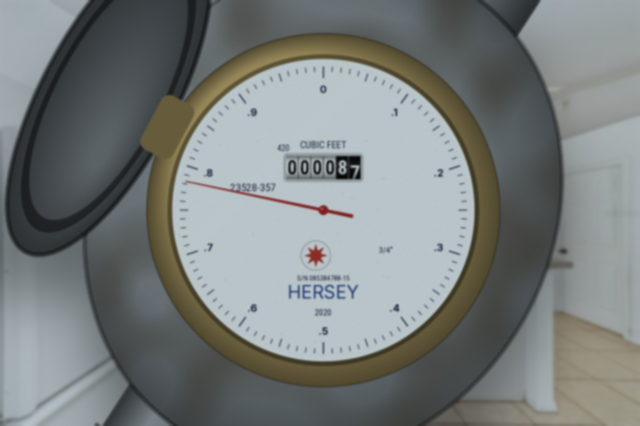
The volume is 86.78 ft³
